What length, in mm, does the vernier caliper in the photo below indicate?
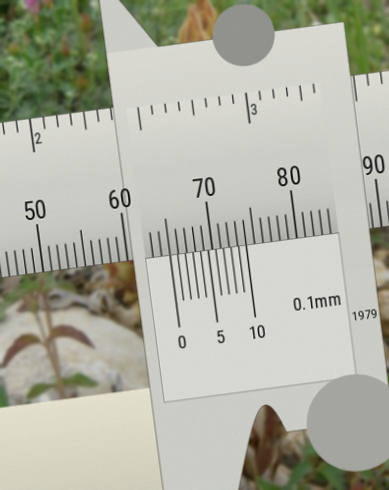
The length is 65.0 mm
